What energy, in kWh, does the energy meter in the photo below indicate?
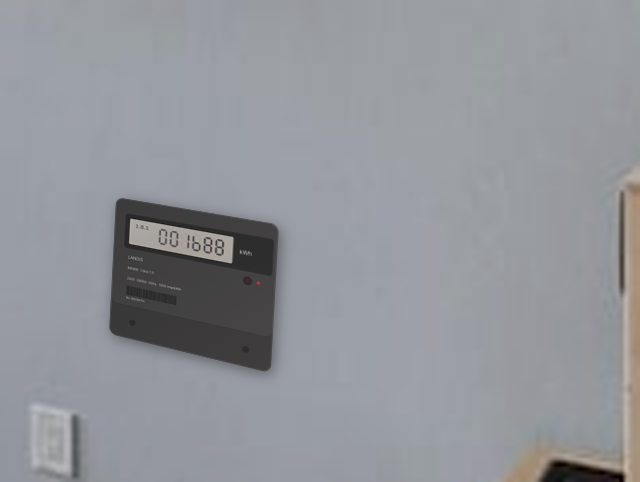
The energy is 1688 kWh
